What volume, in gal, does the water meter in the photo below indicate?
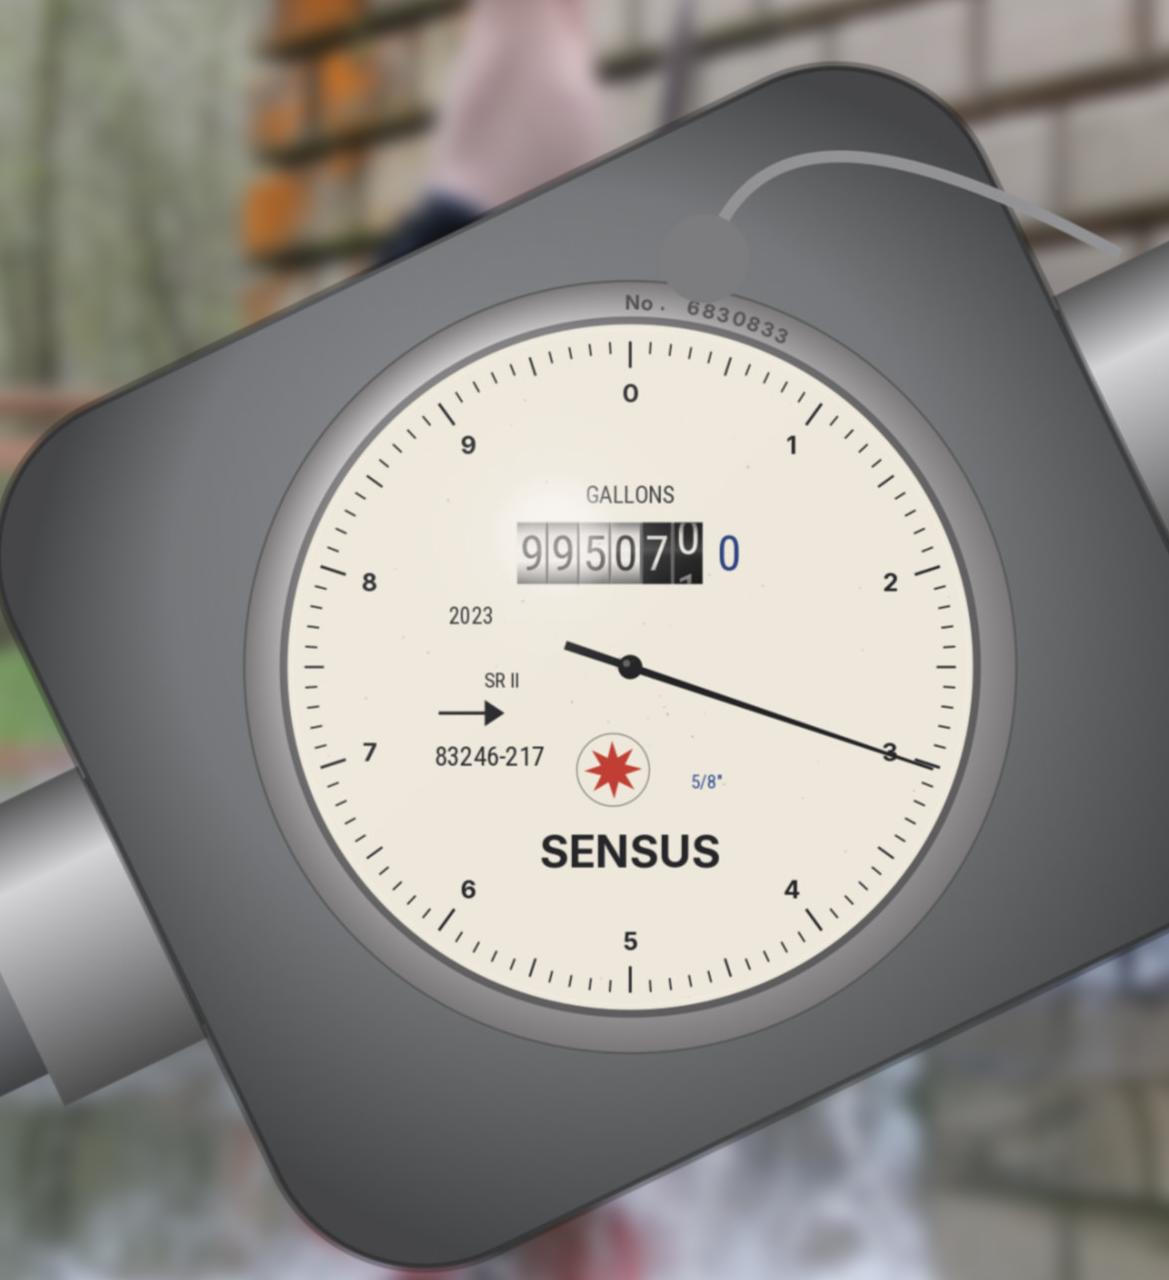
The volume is 9950703.0 gal
